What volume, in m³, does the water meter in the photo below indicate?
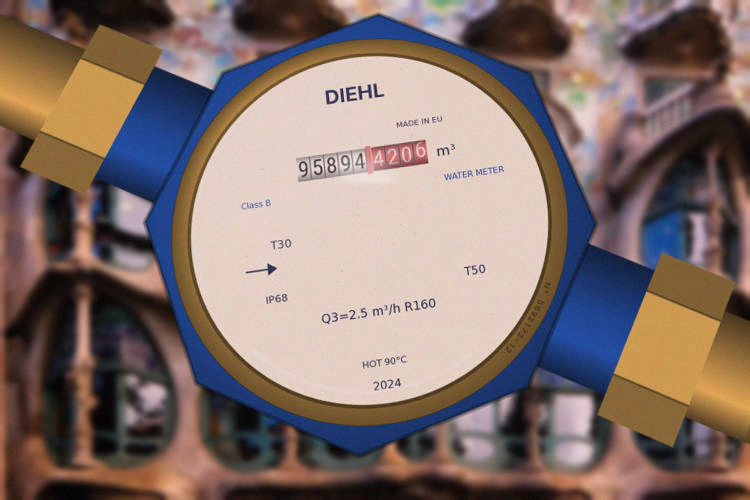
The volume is 95894.4206 m³
